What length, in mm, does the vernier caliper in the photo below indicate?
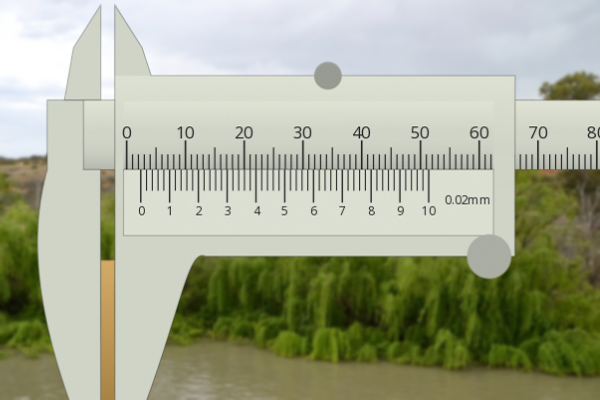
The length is 2.4 mm
